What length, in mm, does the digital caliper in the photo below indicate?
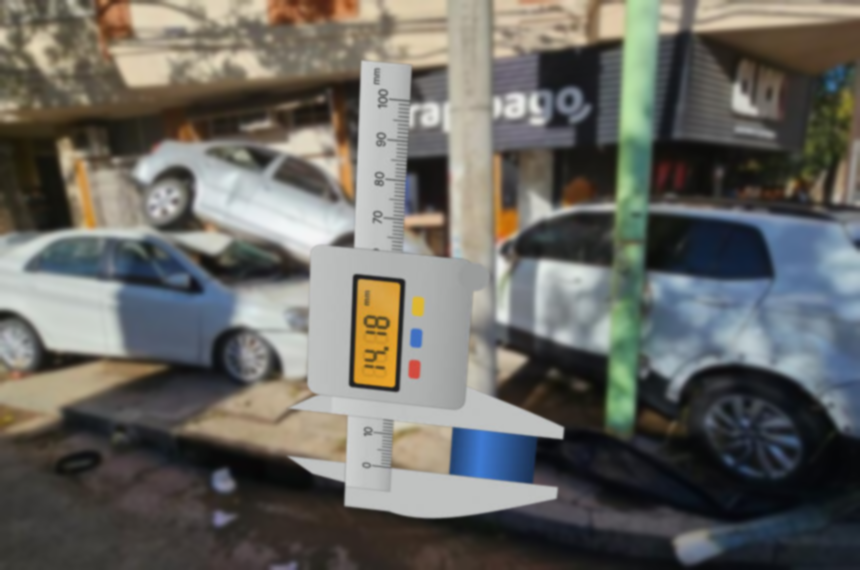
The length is 14.18 mm
